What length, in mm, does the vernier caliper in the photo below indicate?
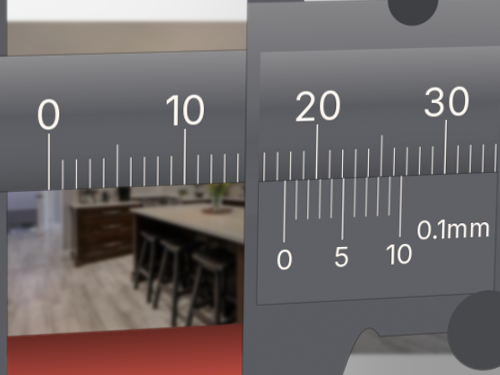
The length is 17.6 mm
